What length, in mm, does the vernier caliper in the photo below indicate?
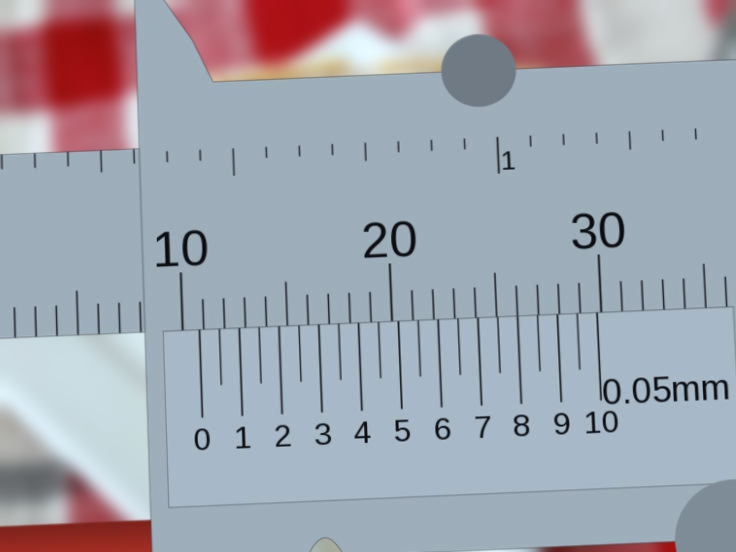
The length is 10.8 mm
